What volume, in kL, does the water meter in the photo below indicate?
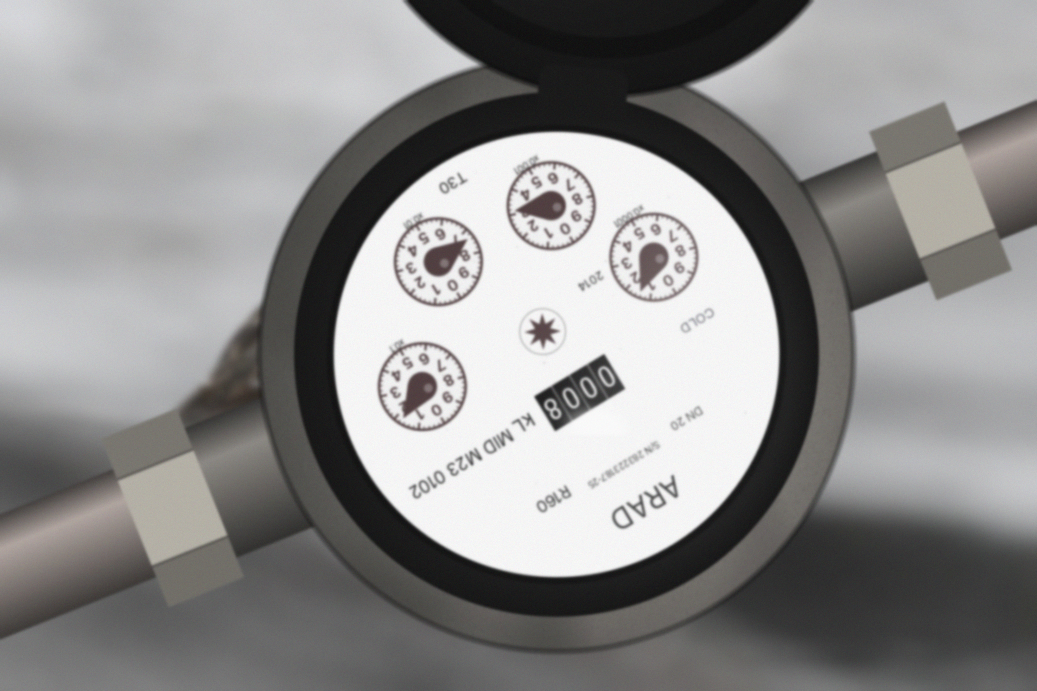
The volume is 8.1731 kL
